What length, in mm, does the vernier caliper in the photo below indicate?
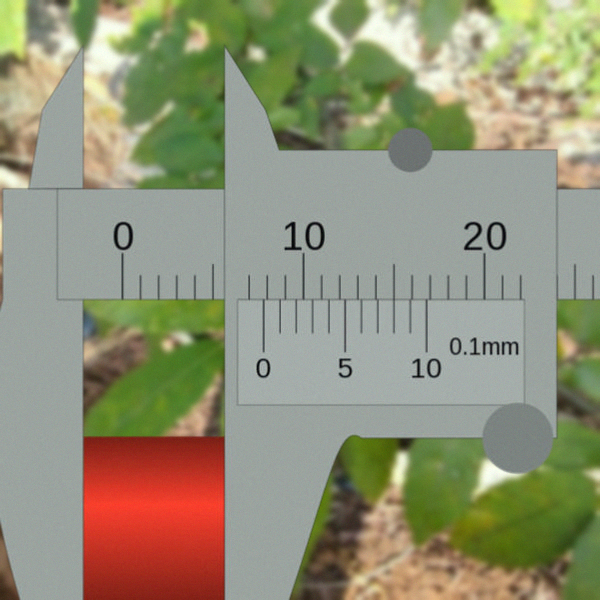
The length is 7.8 mm
